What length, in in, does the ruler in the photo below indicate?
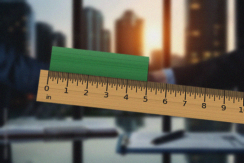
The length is 5 in
